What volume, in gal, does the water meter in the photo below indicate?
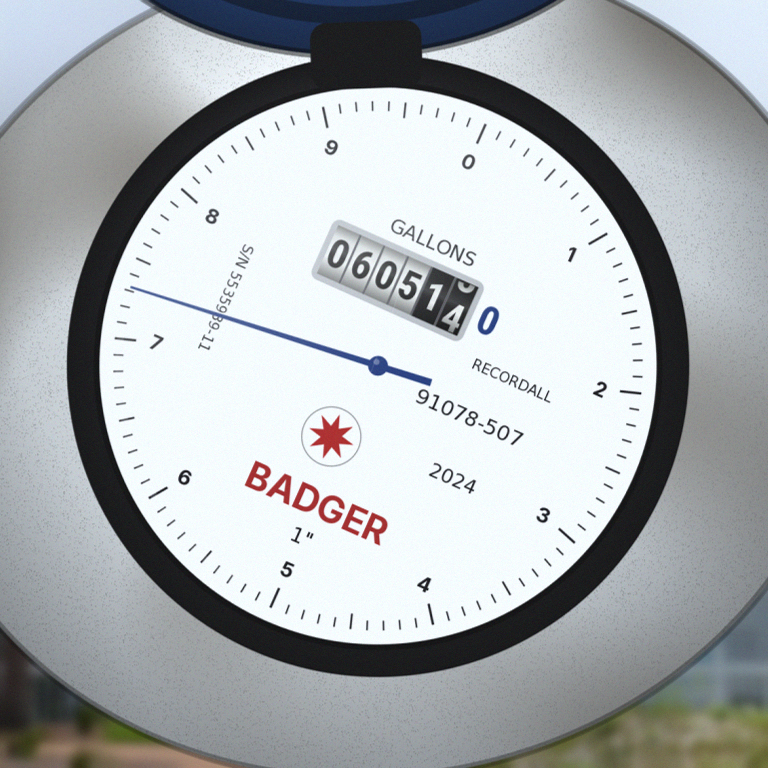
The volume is 605137.3 gal
